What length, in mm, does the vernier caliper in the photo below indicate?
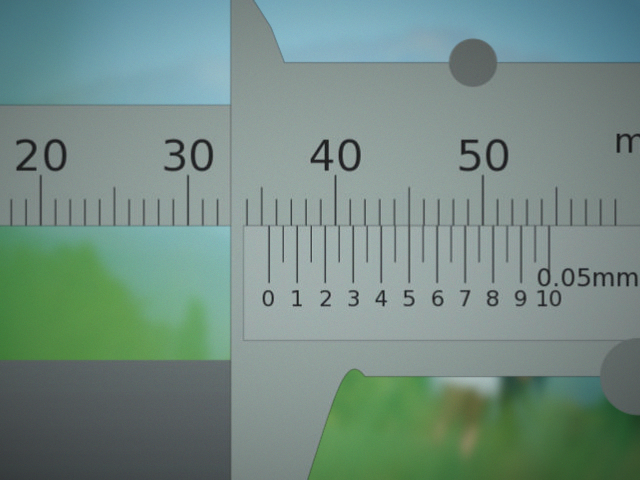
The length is 35.5 mm
